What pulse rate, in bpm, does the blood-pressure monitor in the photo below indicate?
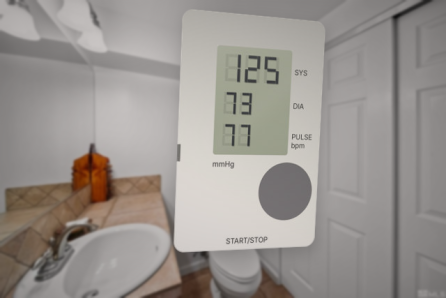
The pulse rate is 77 bpm
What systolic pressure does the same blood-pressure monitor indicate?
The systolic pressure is 125 mmHg
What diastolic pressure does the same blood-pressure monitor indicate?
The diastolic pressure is 73 mmHg
